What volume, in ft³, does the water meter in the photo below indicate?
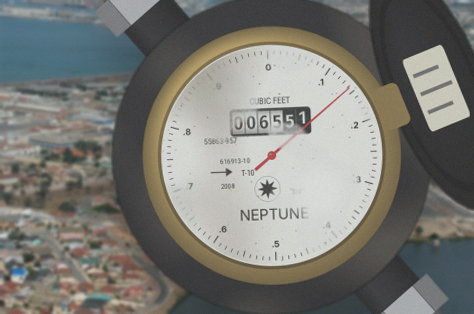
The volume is 6551.14 ft³
